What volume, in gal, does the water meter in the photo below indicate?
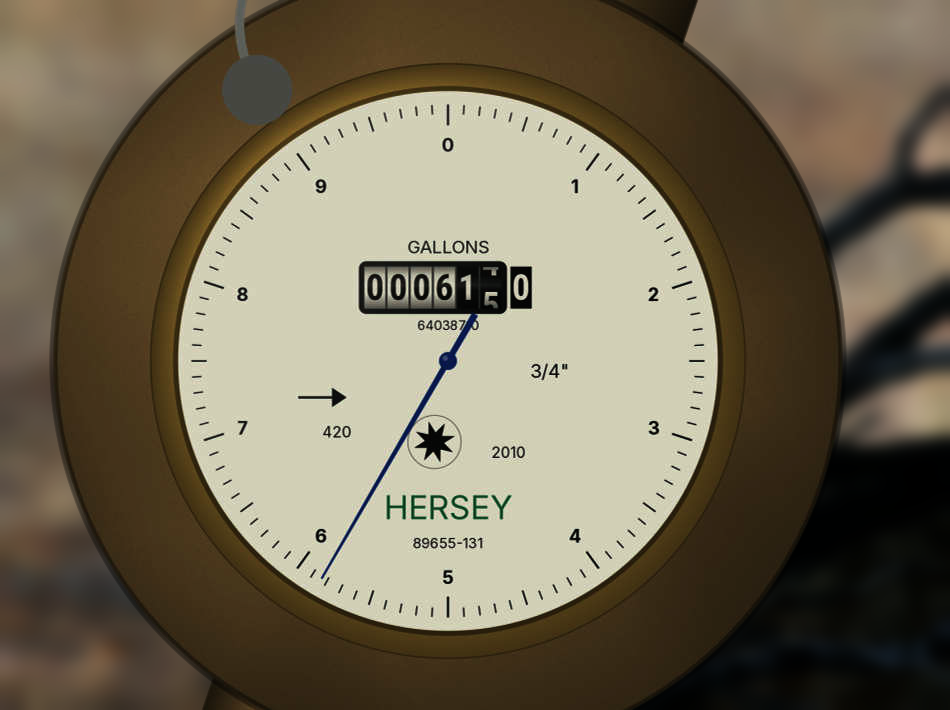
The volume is 6145.8 gal
